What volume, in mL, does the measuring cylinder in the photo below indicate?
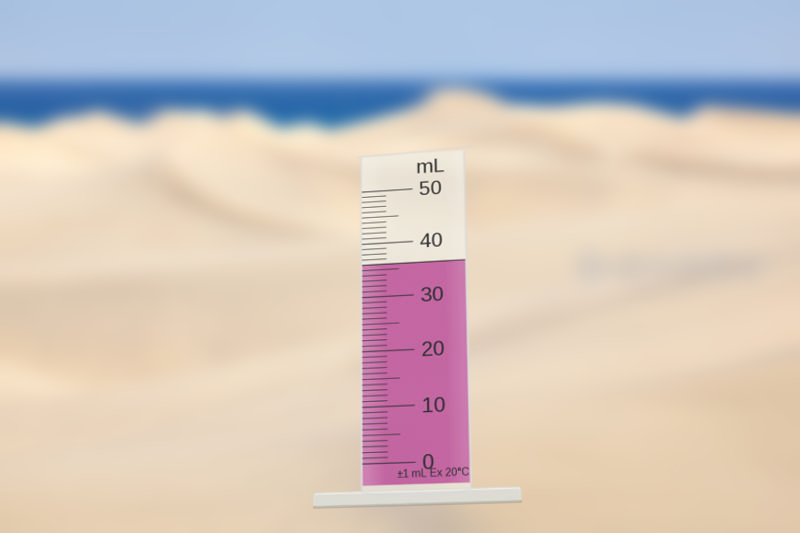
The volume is 36 mL
